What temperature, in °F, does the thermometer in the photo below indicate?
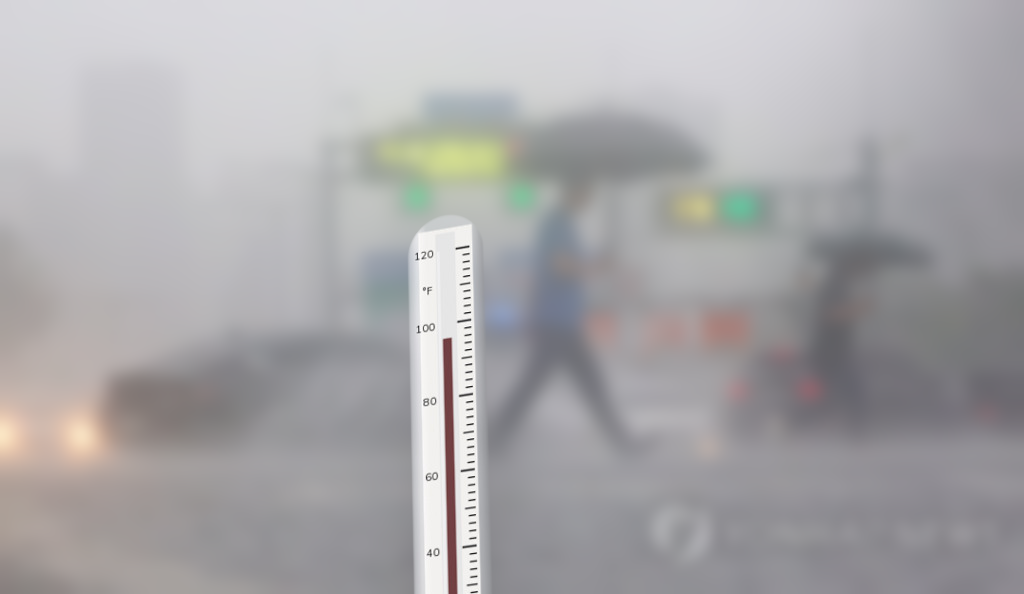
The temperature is 96 °F
